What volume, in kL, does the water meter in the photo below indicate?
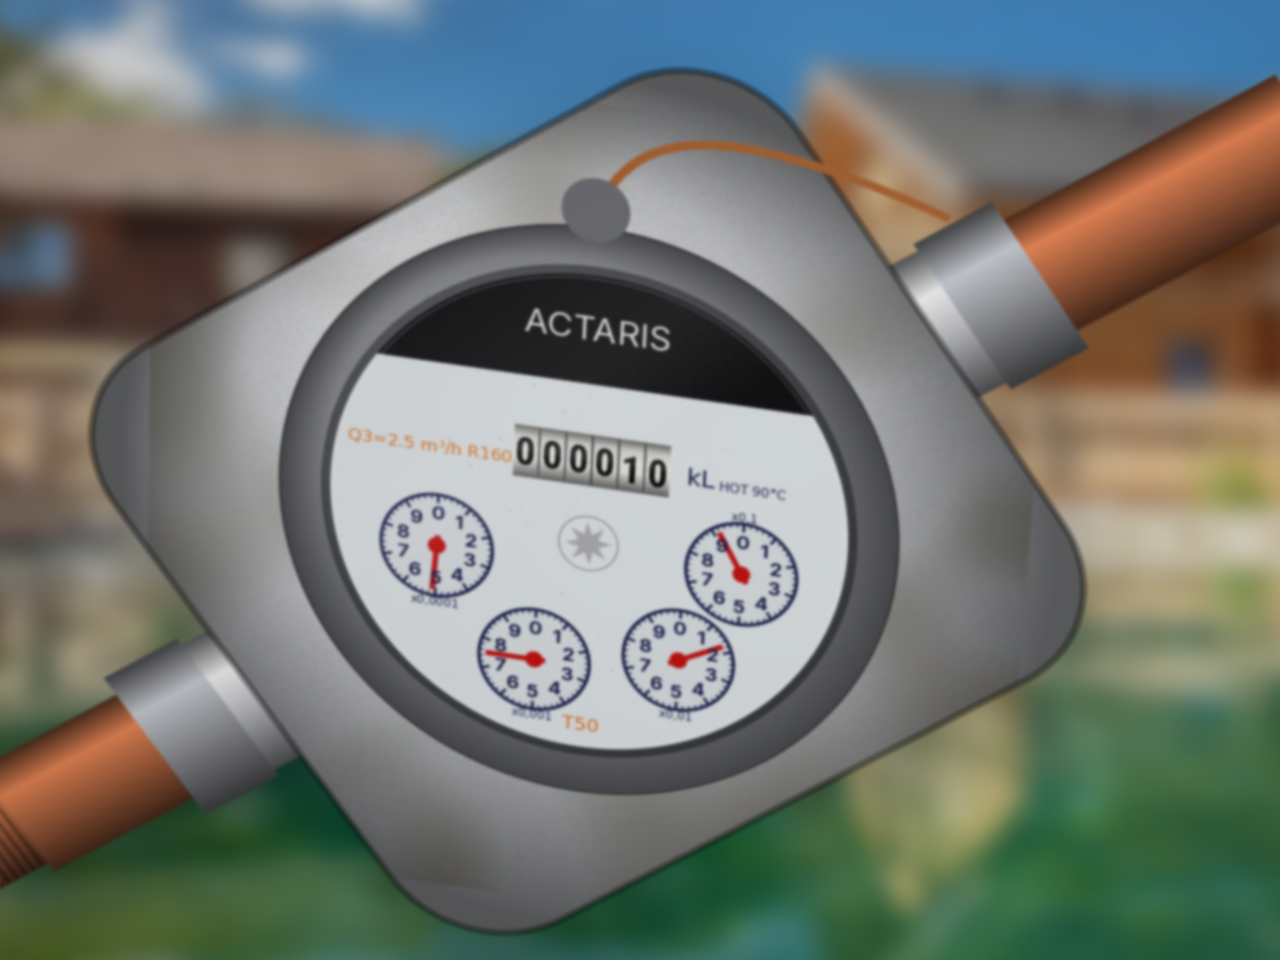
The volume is 9.9175 kL
